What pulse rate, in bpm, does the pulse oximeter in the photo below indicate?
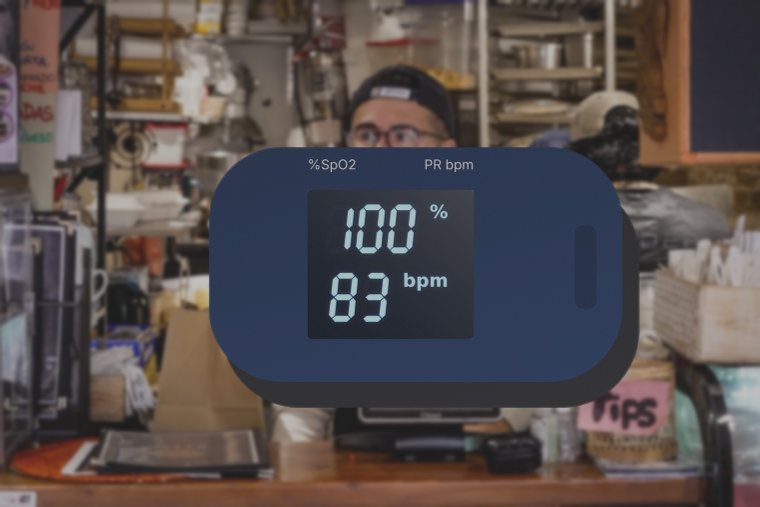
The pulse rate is 83 bpm
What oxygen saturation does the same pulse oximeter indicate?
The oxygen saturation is 100 %
